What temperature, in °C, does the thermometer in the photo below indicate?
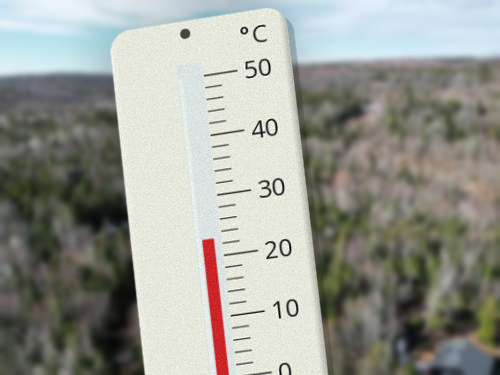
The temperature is 23 °C
